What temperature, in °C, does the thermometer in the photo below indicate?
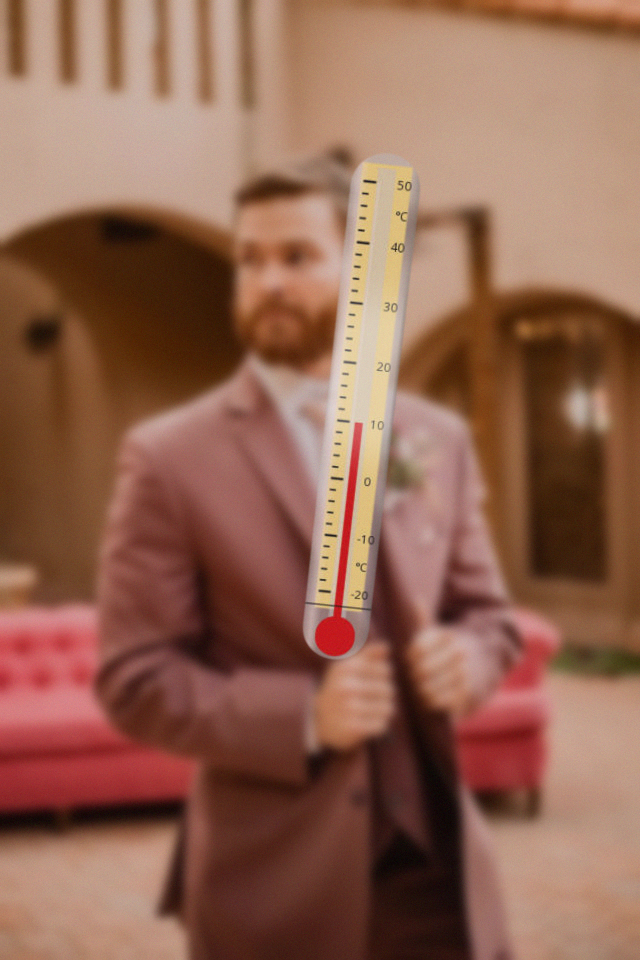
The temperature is 10 °C
